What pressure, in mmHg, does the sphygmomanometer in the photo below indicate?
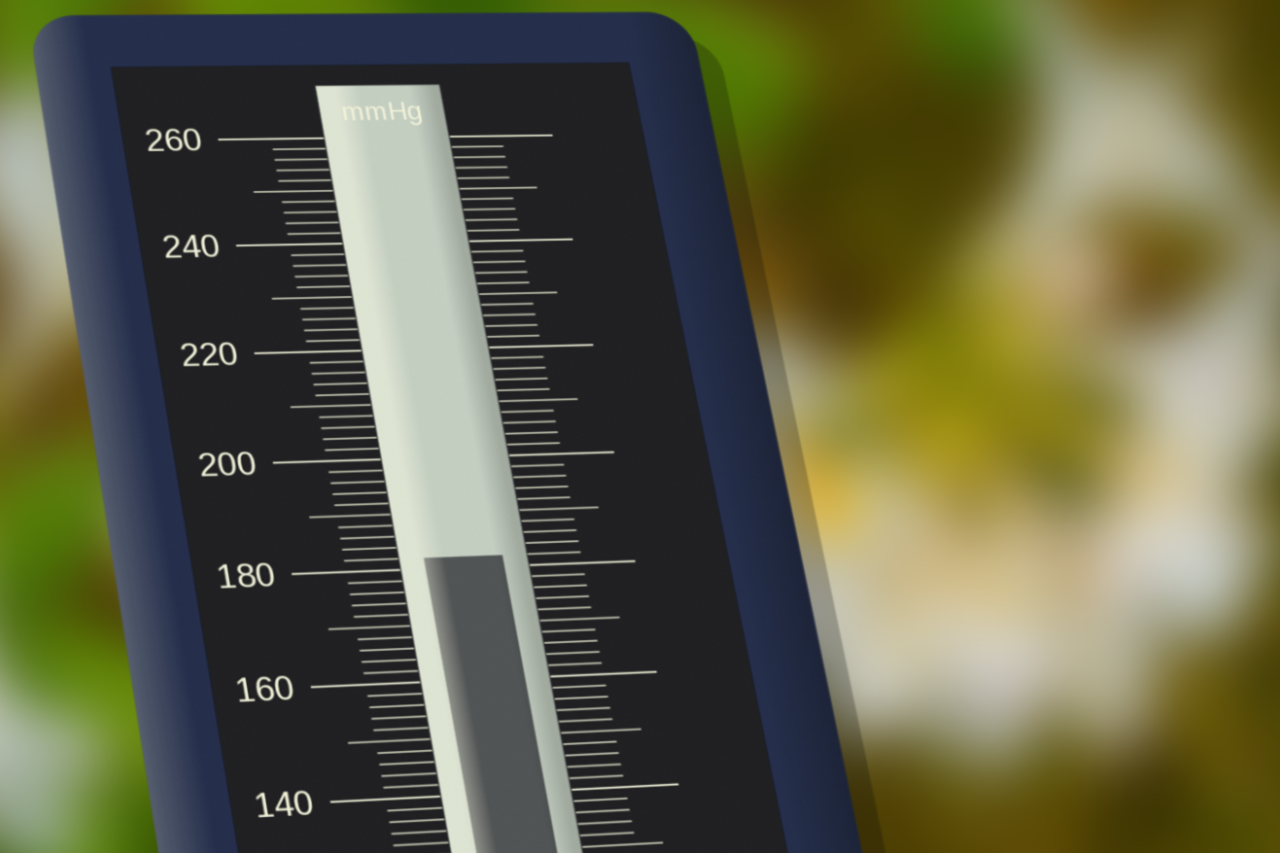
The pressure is 182 mmHg
